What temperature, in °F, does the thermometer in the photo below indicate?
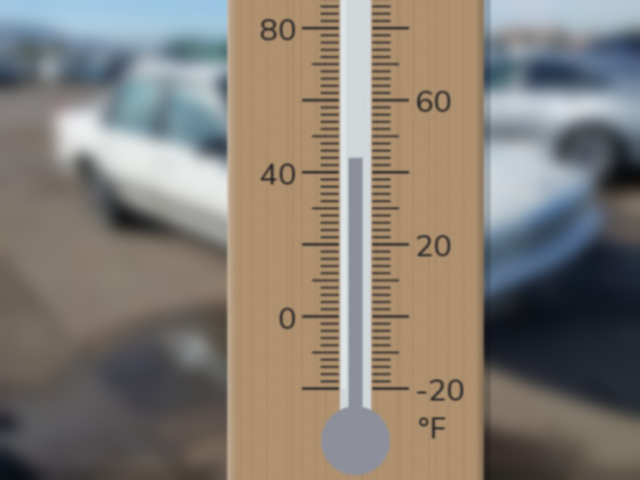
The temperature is 44 °F
